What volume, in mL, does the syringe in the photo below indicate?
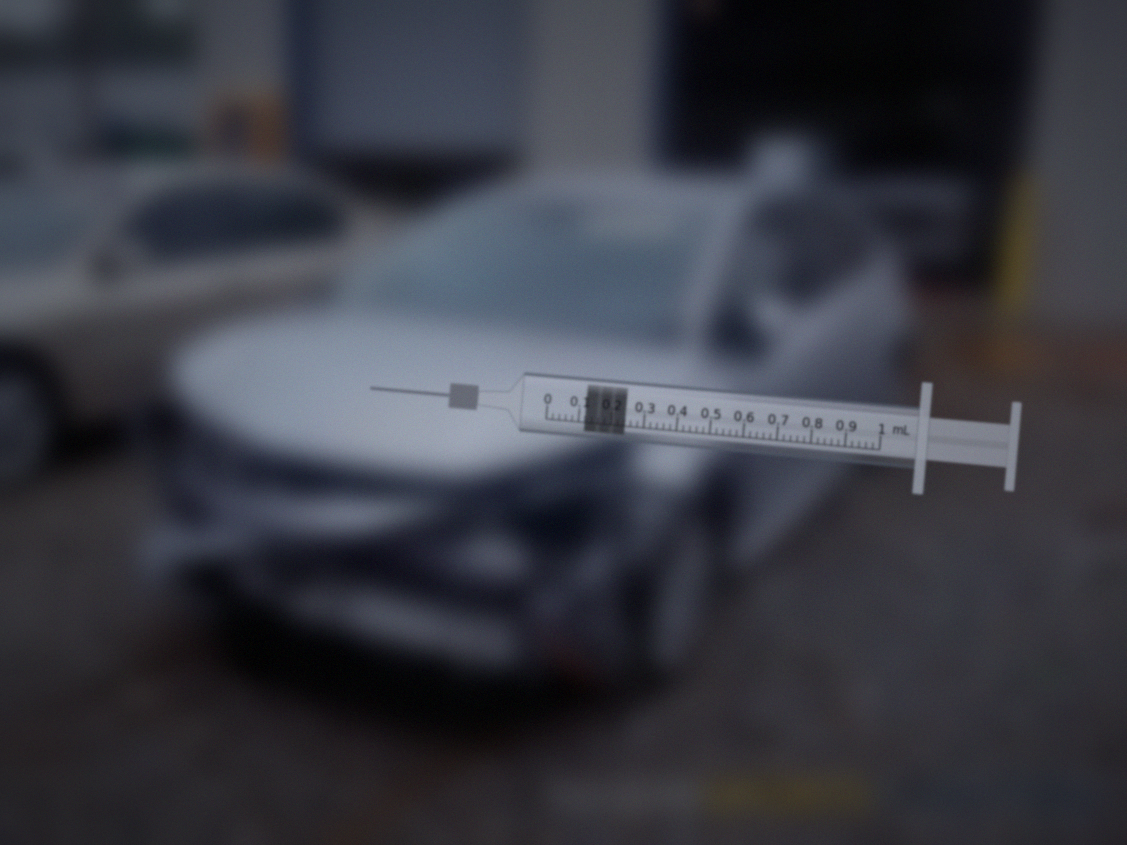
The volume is 0.12 mL
